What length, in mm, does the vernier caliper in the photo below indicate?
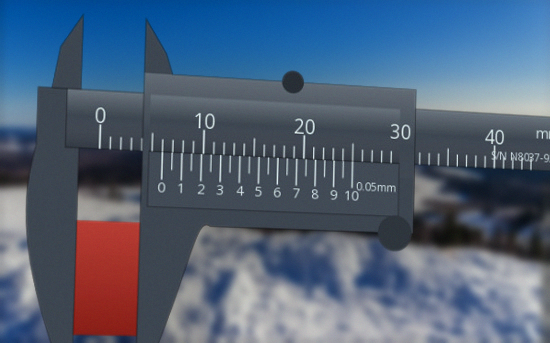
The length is 6.0 mm
